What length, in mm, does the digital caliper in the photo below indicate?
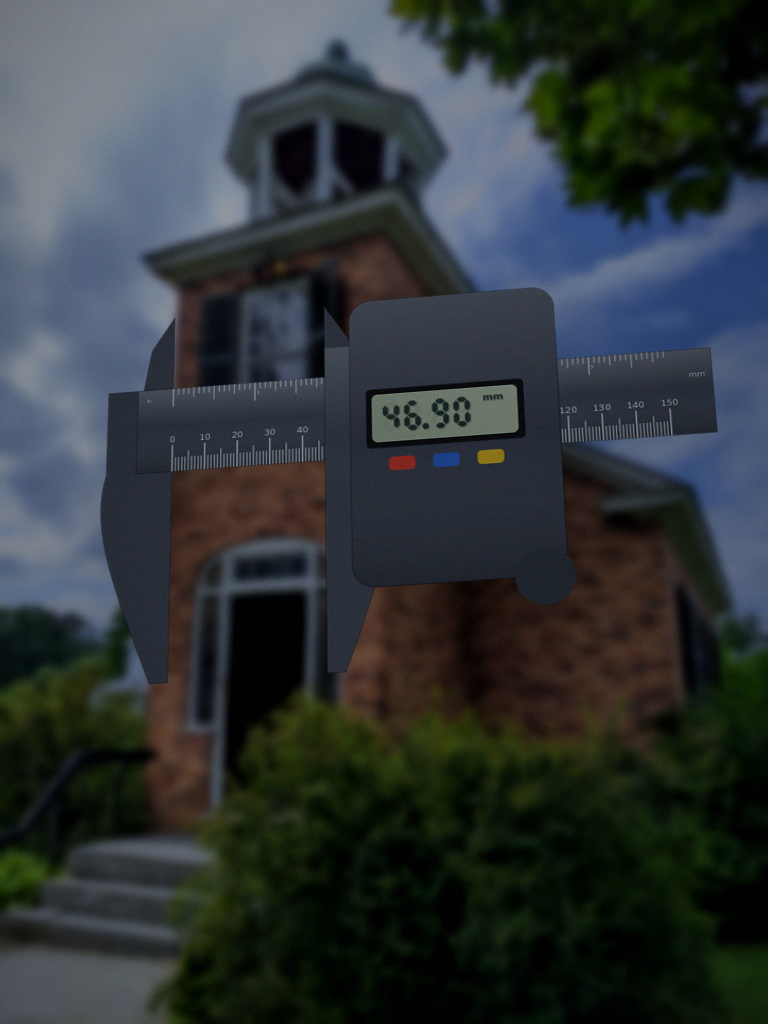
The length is 46.90 mm
